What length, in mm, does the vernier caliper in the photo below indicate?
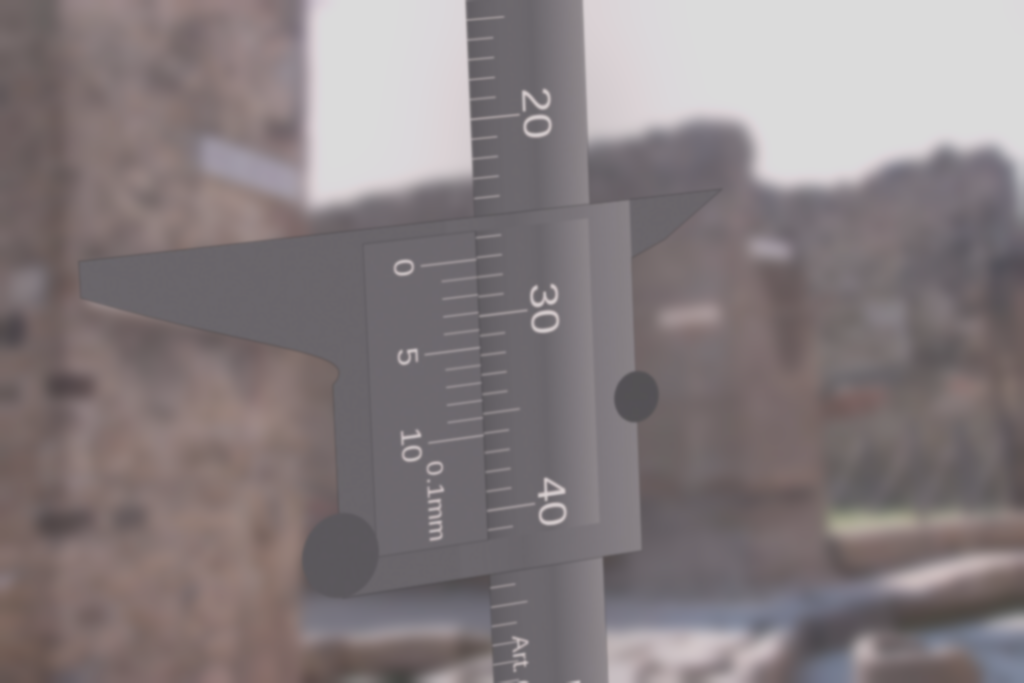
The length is 27.1 mm
